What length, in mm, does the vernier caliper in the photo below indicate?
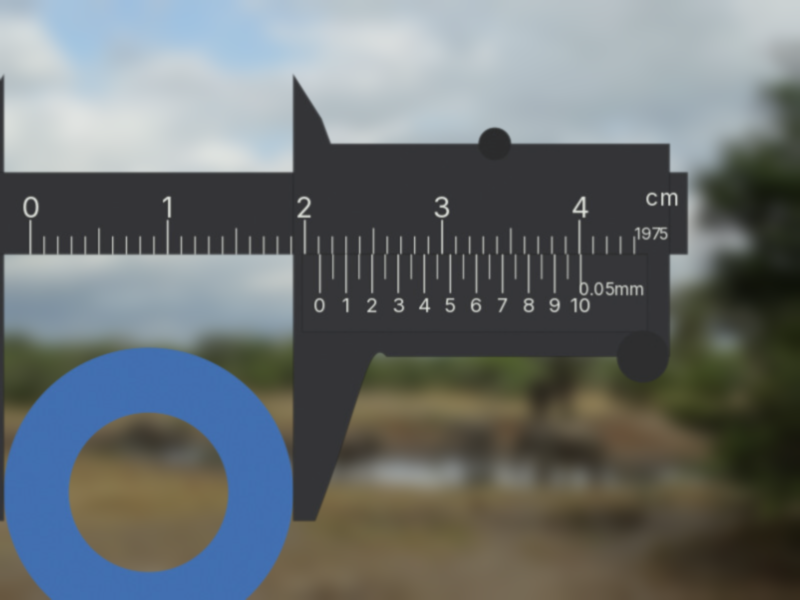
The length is 21.1 mm
